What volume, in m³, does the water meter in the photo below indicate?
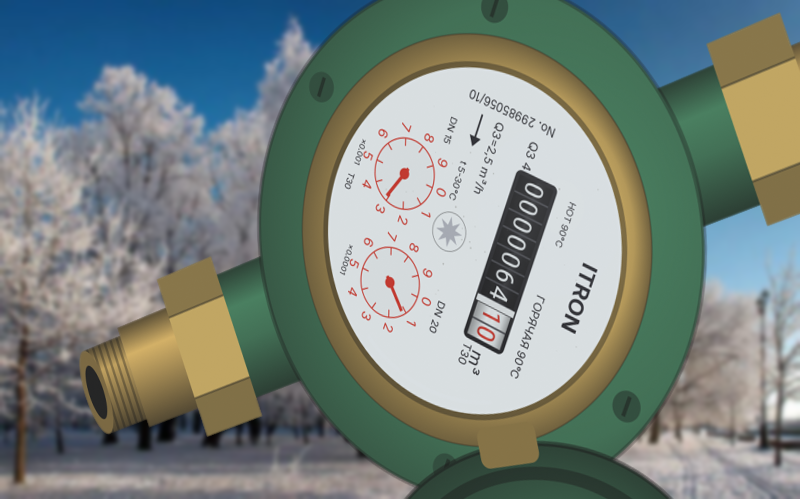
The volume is 64.1031 m³
